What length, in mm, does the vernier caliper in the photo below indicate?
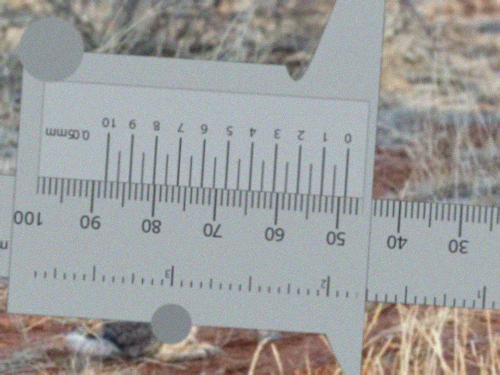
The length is 49.0 mm
